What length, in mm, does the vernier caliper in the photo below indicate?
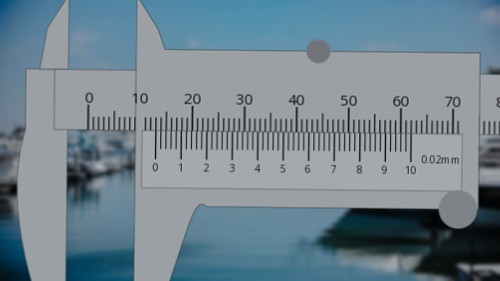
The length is 13.0 mm
